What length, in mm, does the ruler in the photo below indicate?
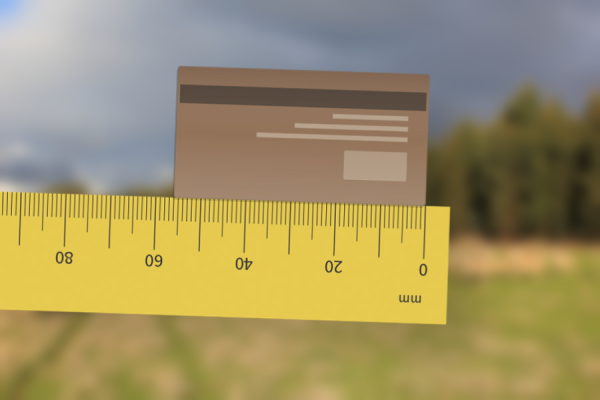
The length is 56 mm
